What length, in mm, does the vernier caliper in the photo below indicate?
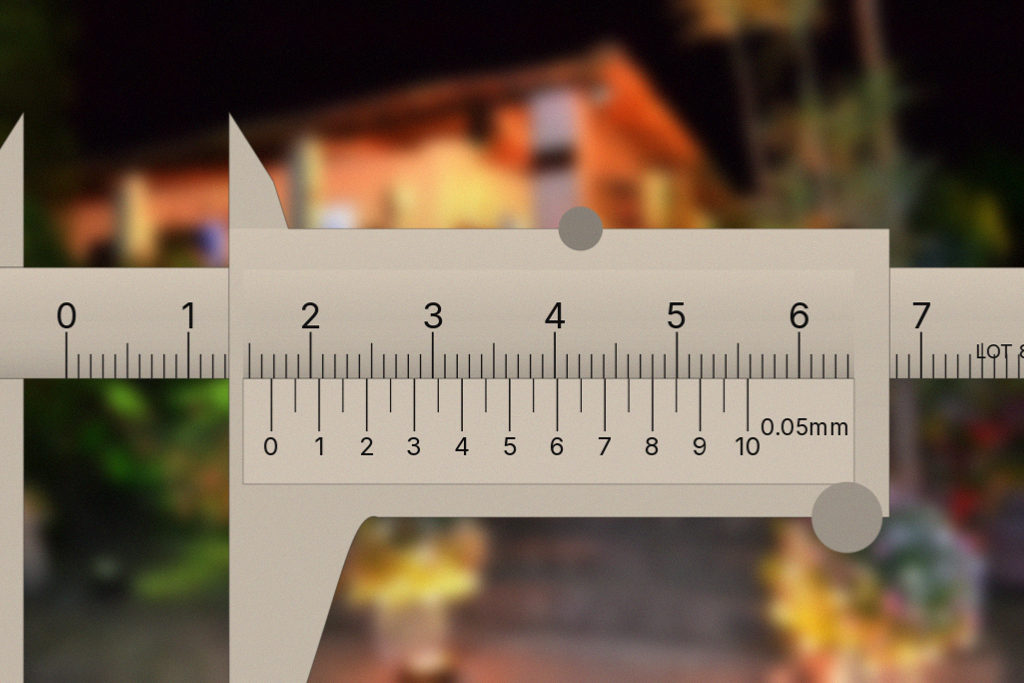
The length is 16.8 mm
